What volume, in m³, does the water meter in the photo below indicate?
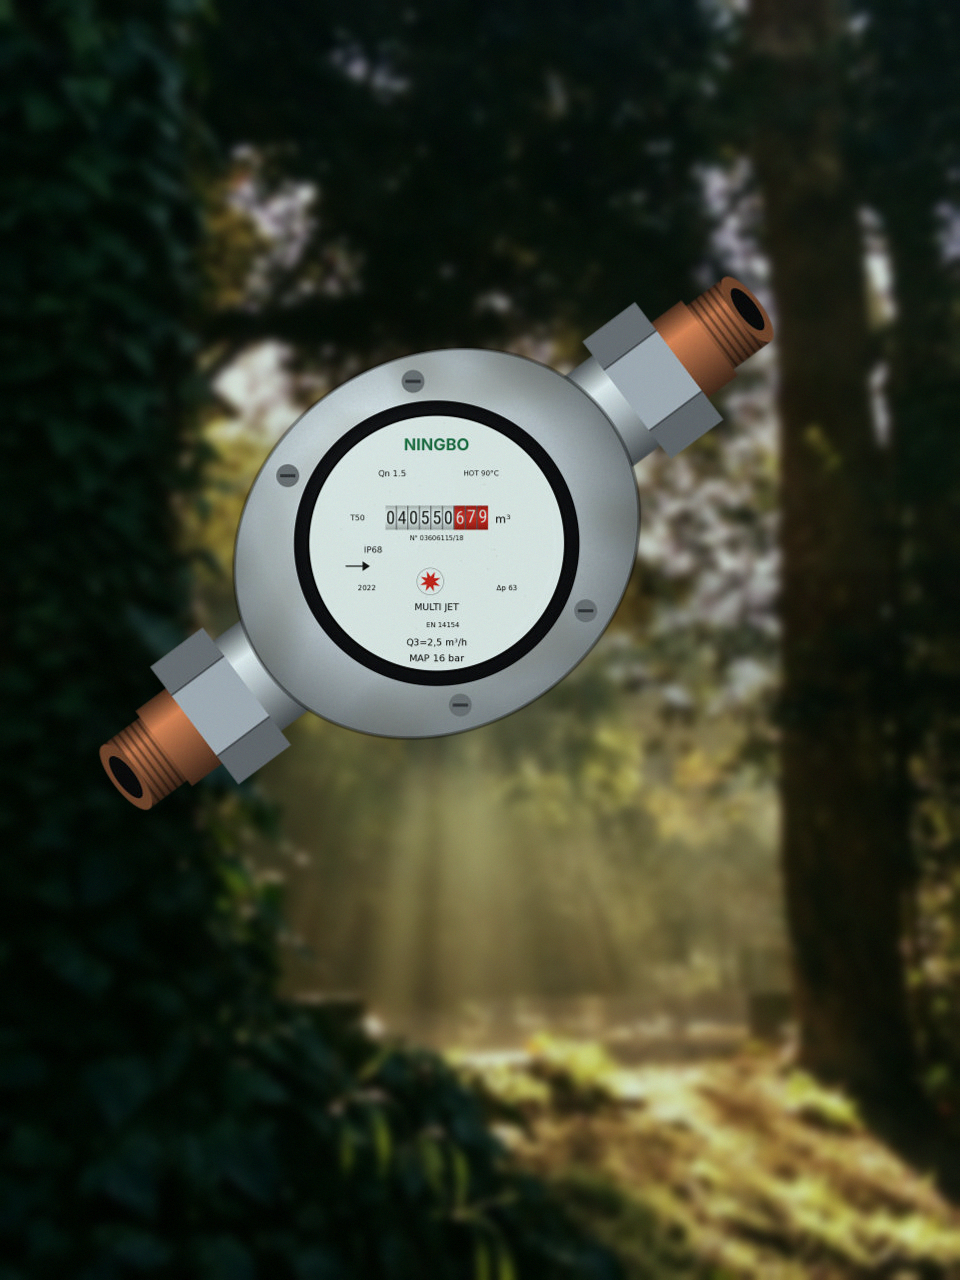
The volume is 40550.679 m³
